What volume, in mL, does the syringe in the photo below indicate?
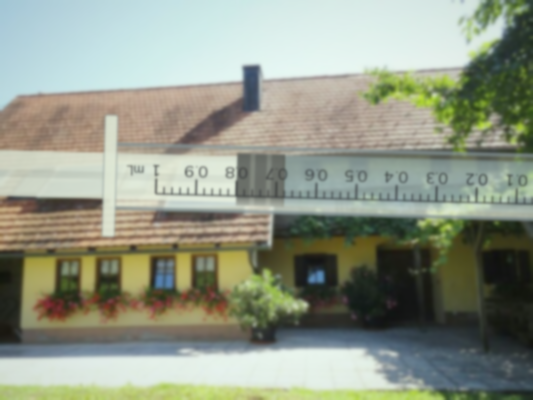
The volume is 0.68 mL
